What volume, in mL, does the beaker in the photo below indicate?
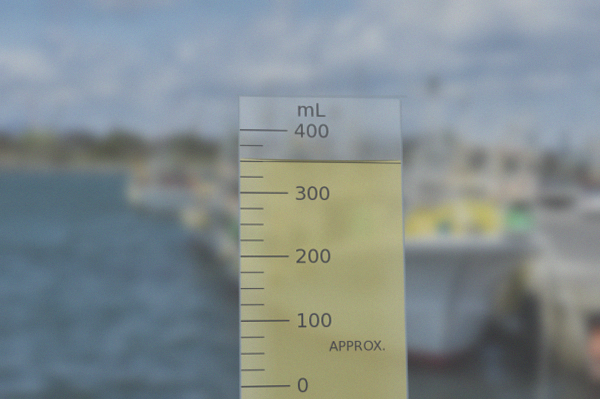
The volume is 350 mL
